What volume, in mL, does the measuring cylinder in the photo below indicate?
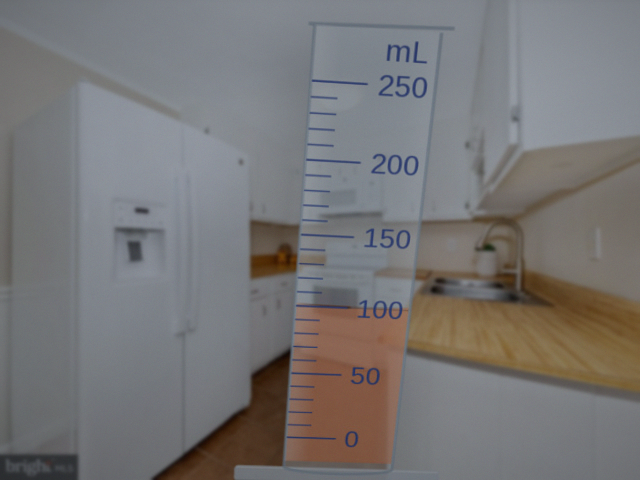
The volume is 100 mL
